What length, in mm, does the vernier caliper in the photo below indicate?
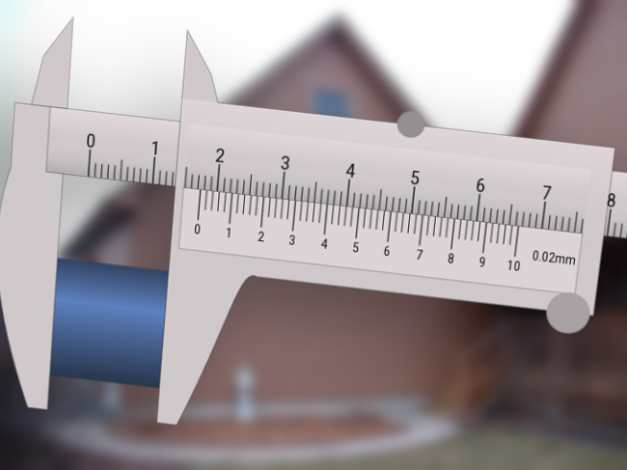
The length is 17.4 mm
